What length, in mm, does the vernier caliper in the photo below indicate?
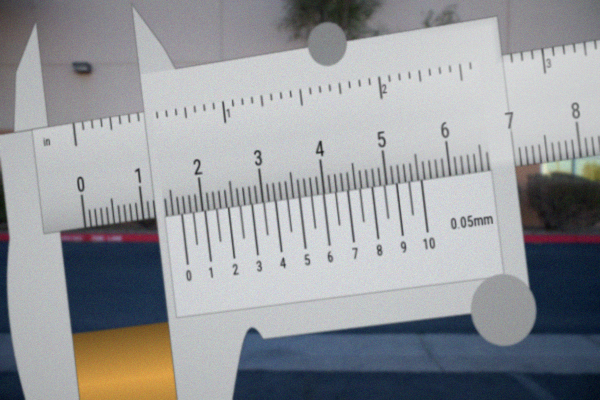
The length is 16.5 mm
